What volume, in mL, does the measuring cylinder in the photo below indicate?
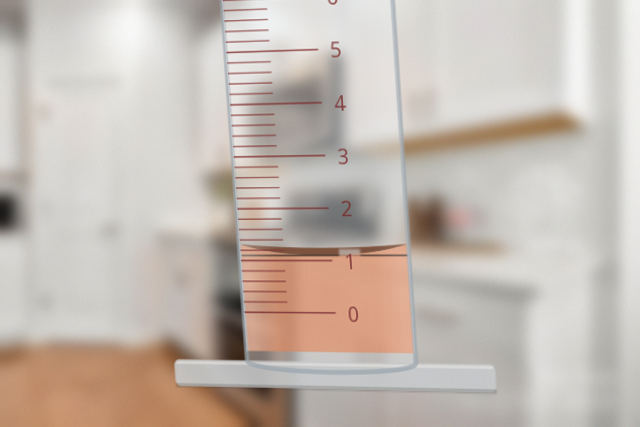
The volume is 1.1 mL
